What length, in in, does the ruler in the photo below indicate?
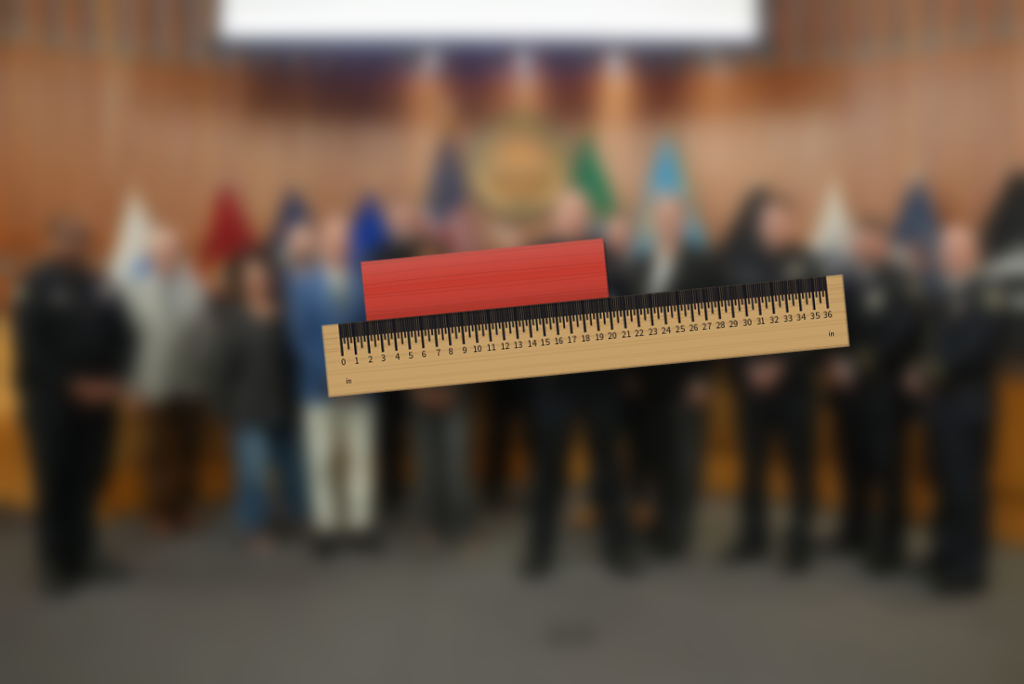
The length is 18 in
